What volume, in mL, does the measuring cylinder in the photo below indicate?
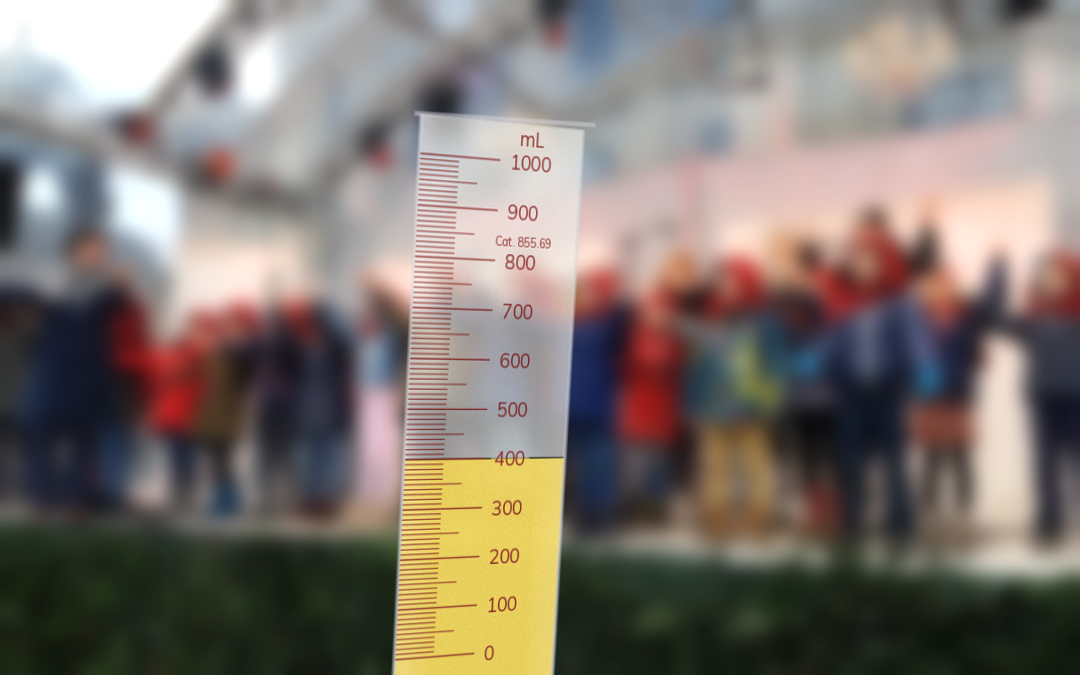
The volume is 400 mL
